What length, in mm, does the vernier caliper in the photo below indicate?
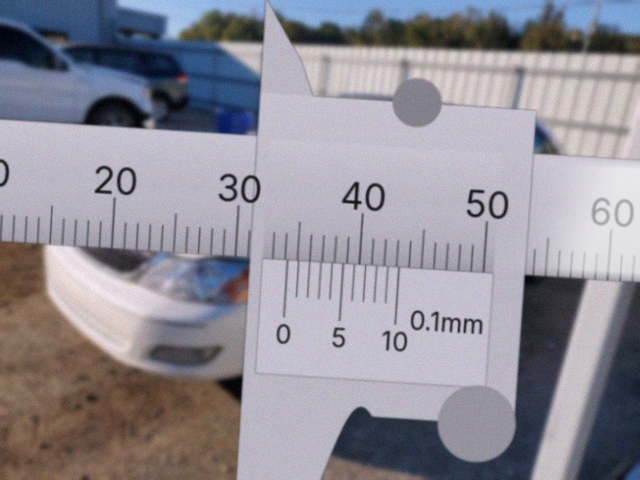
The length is 34.2 mm
